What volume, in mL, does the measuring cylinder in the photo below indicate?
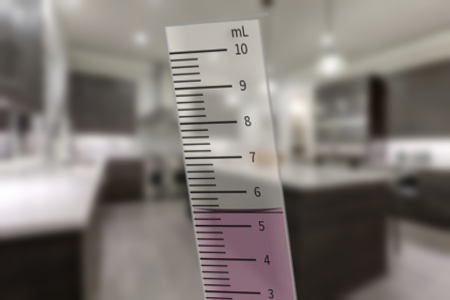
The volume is 5.4 mL
